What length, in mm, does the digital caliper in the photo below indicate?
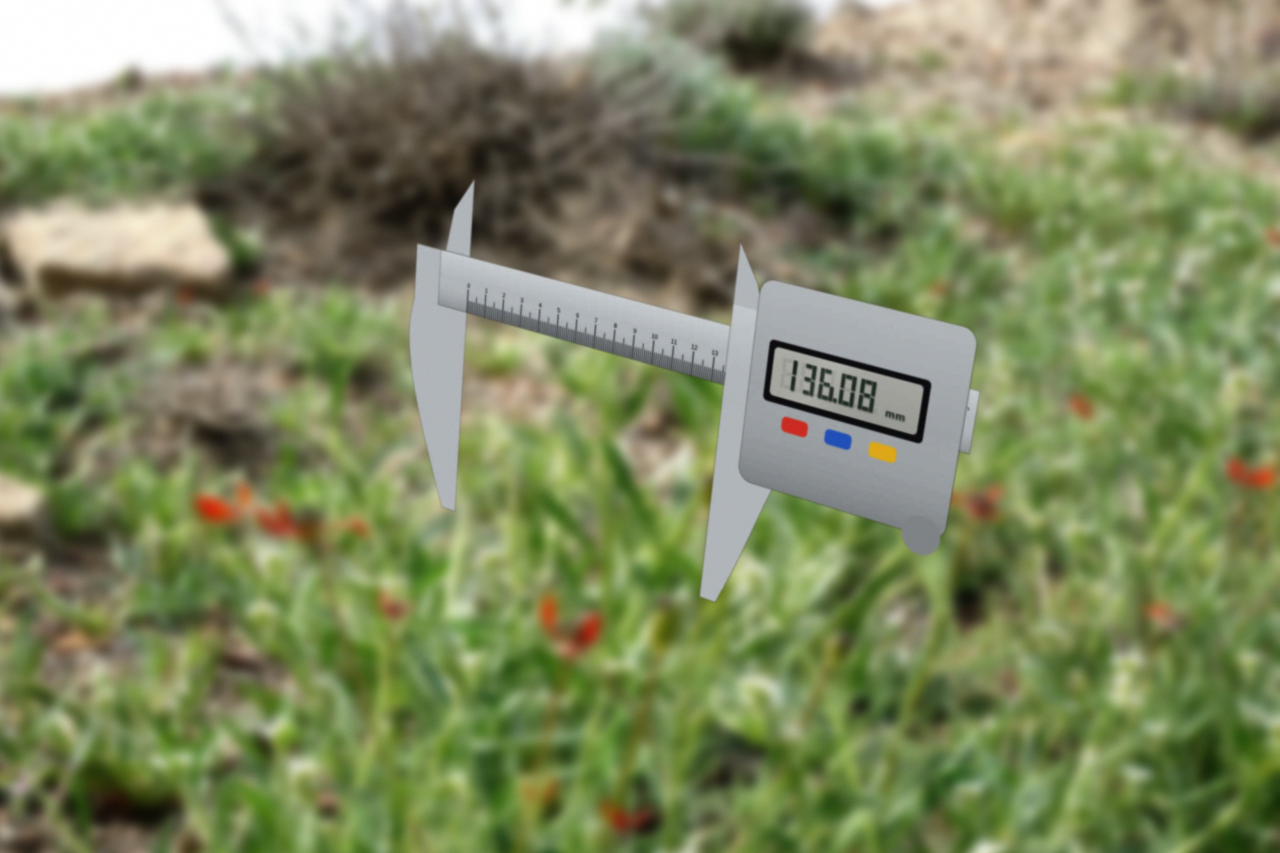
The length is 136.08 mm
